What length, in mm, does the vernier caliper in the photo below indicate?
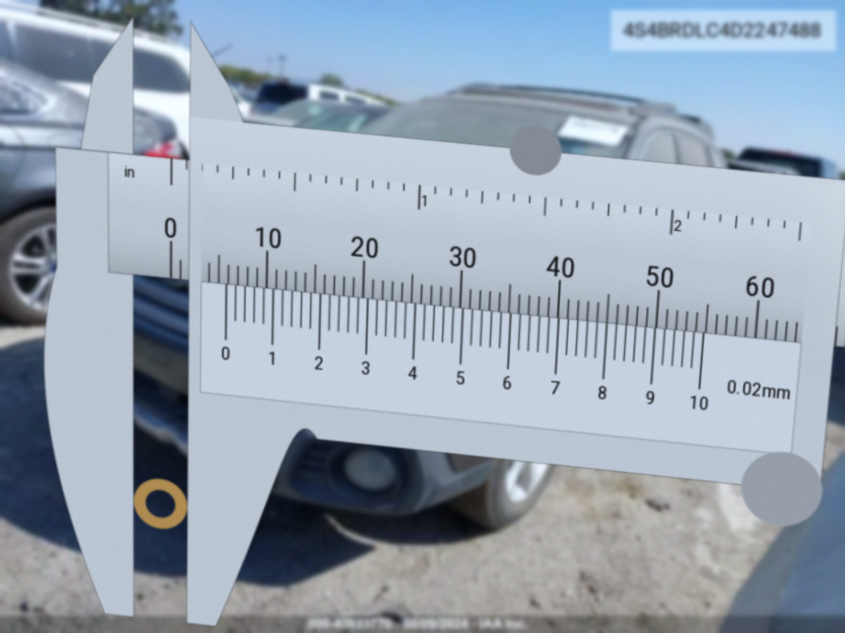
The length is 5.8 mm
